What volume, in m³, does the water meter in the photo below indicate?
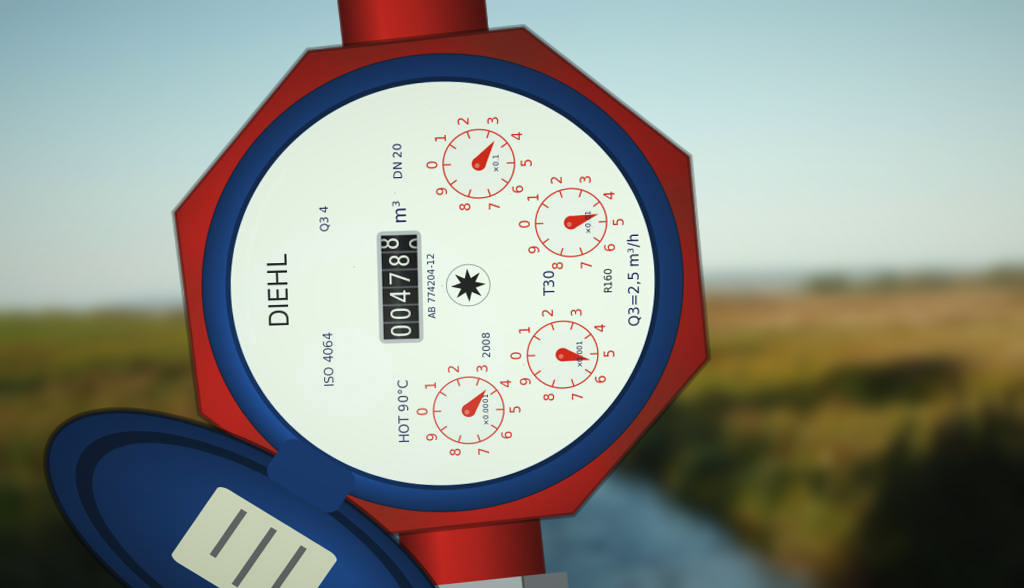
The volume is 4788.3453 m³
